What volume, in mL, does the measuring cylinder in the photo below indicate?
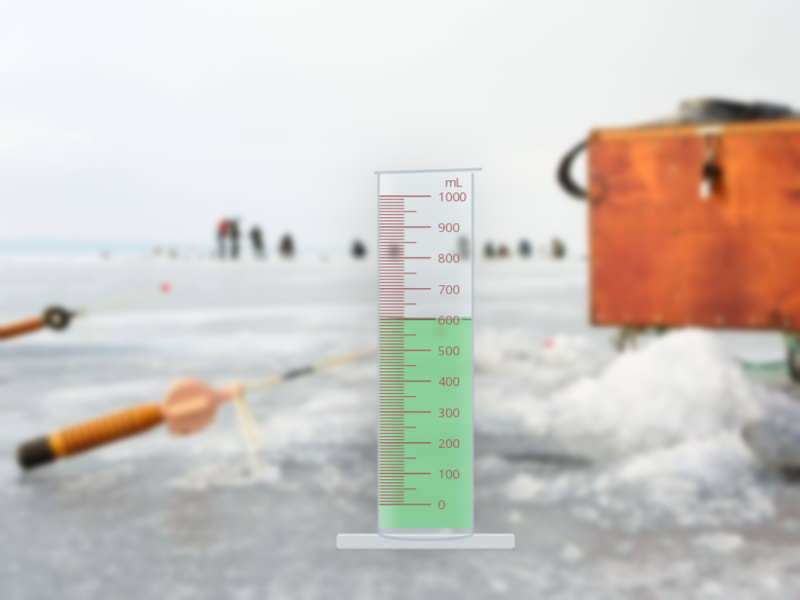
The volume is 600 mL
